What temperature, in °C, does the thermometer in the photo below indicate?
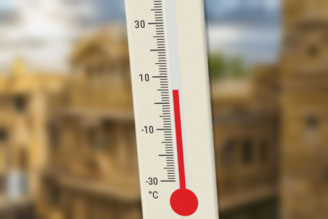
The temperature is 5 °C
